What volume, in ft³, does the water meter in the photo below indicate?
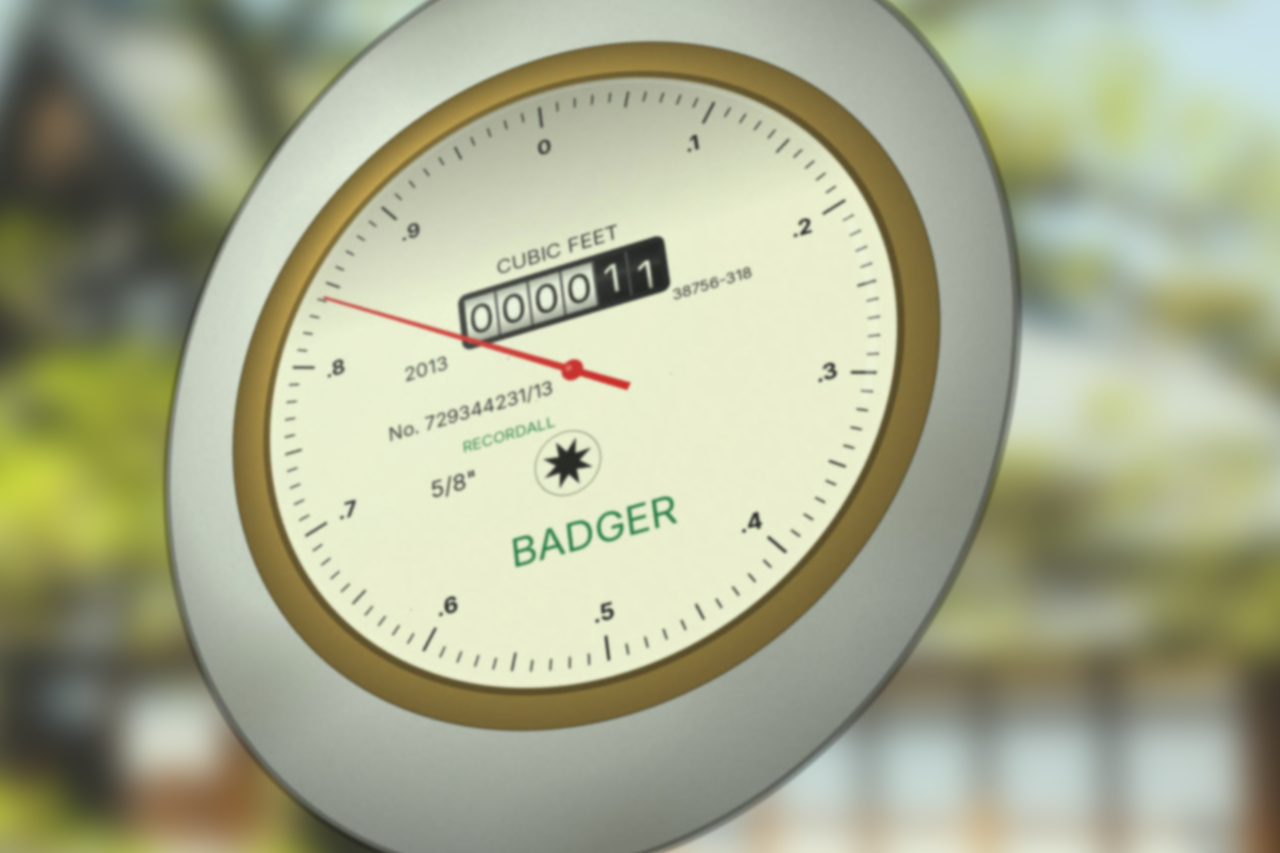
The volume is 10.84 ft³
